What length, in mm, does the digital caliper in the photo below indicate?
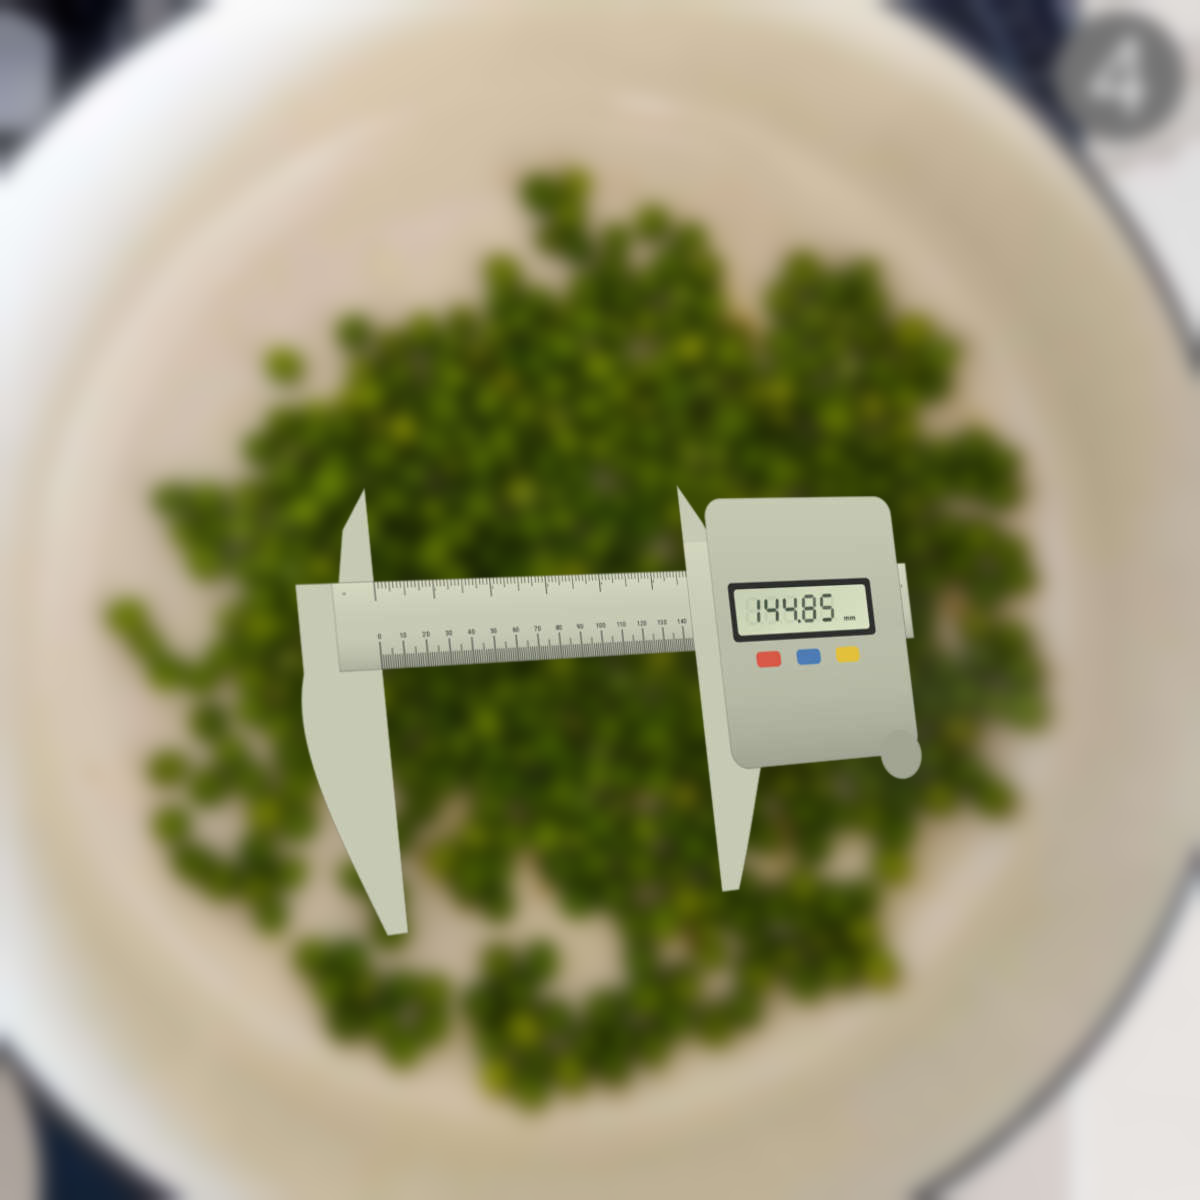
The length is 144.85 mm
